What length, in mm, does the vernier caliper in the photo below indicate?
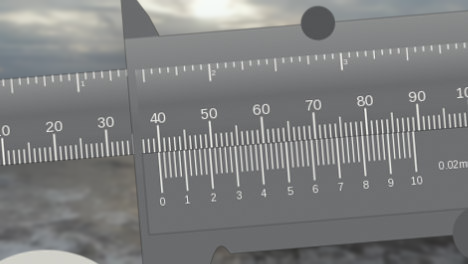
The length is 39.8 mm
